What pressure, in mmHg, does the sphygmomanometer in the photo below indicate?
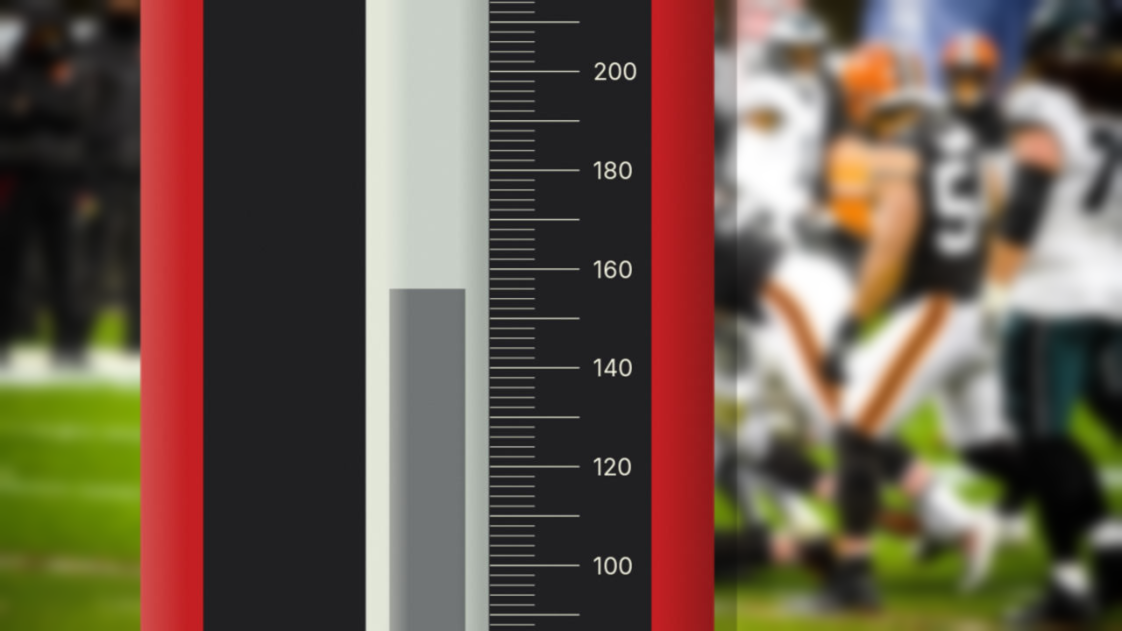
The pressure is 156 mmHg
